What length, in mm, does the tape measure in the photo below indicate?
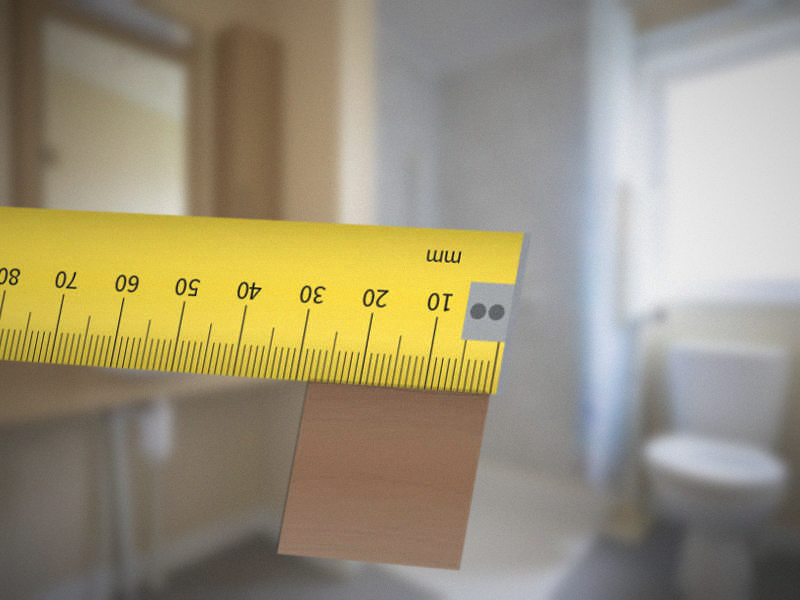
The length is 28 mm
